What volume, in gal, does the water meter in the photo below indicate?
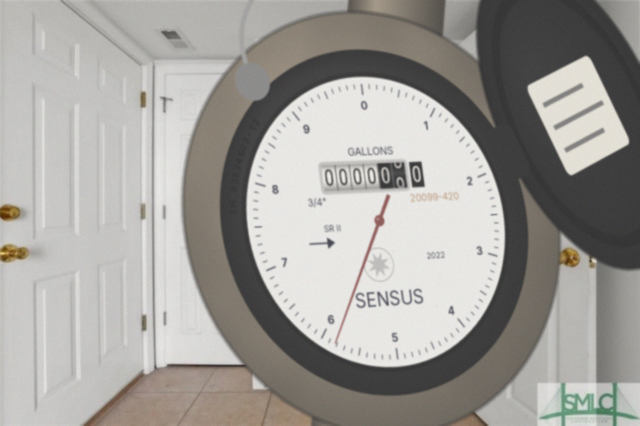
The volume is 85.8 gal
